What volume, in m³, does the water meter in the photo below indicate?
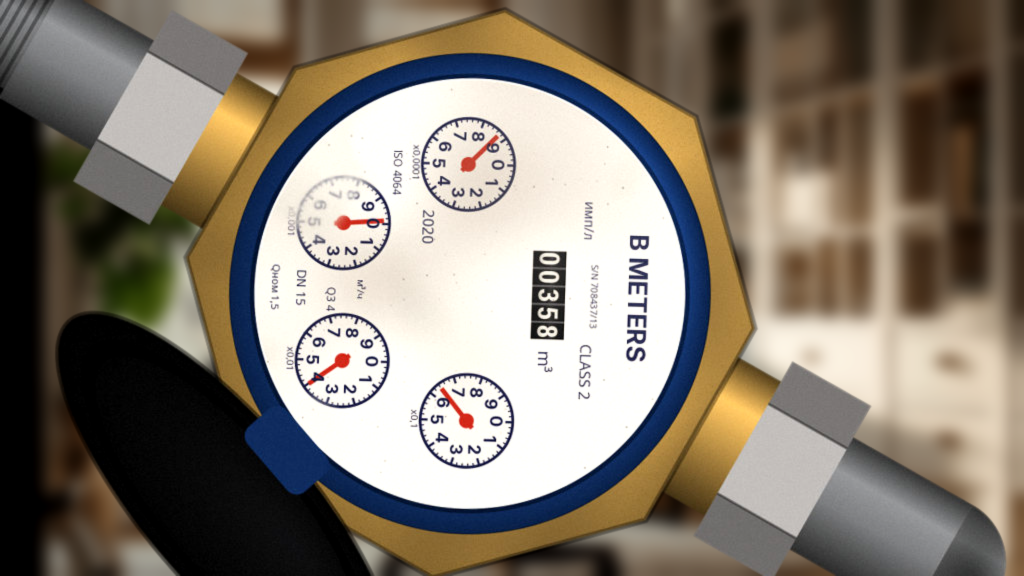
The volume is 358.6398 m³
